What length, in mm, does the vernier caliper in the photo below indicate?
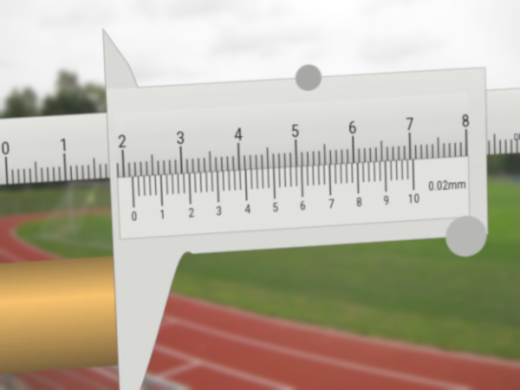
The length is 21.5 mm
